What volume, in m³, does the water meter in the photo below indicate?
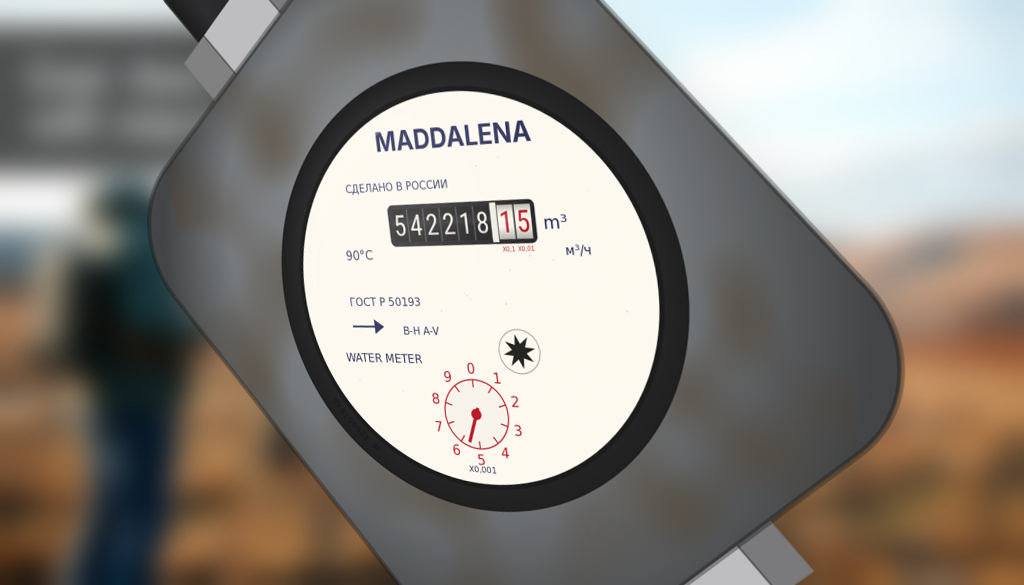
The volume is 542218.155 m³
